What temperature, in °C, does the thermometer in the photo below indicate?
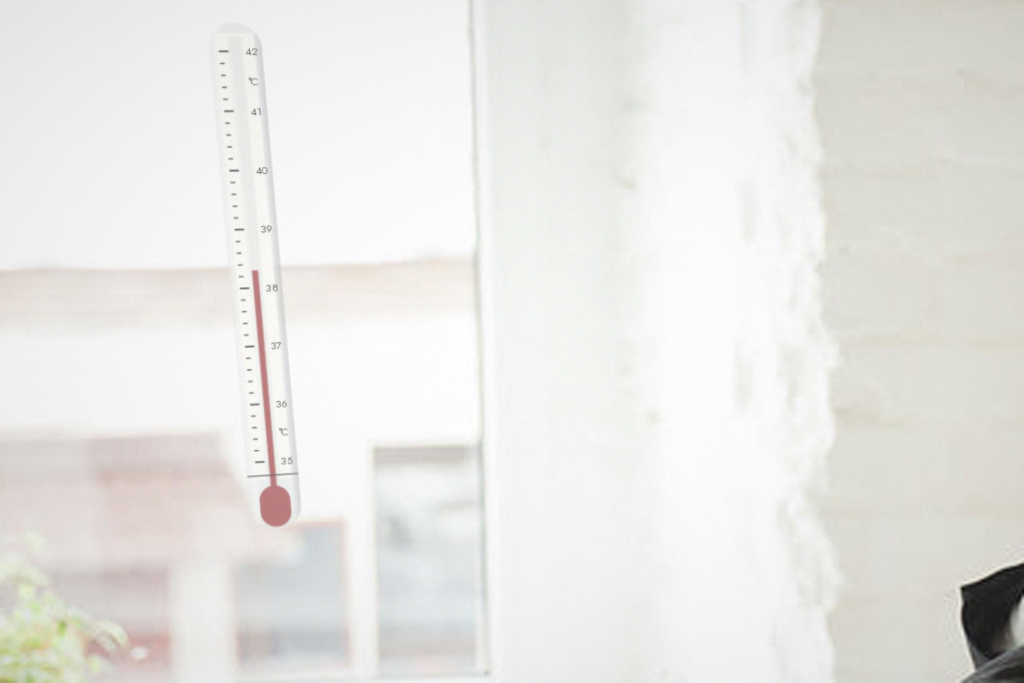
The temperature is 38.3 °C
